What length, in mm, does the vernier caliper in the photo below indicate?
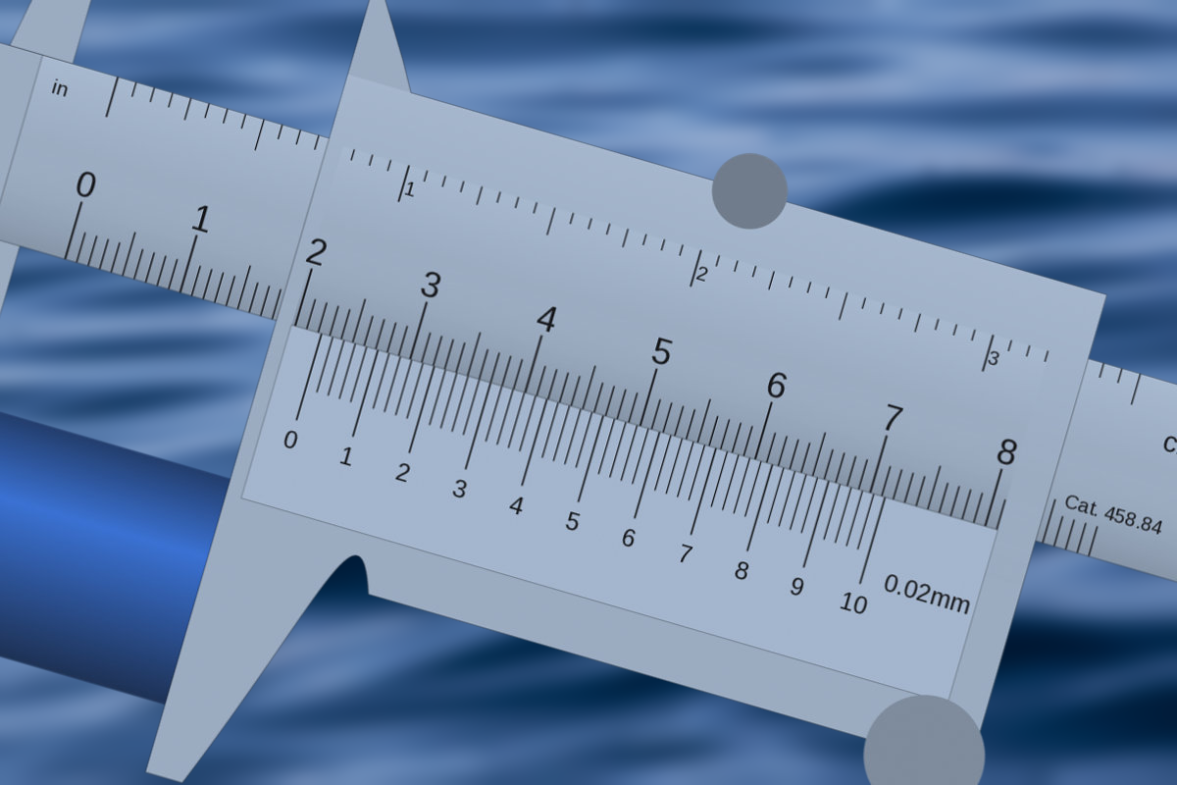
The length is 22.3 mm
